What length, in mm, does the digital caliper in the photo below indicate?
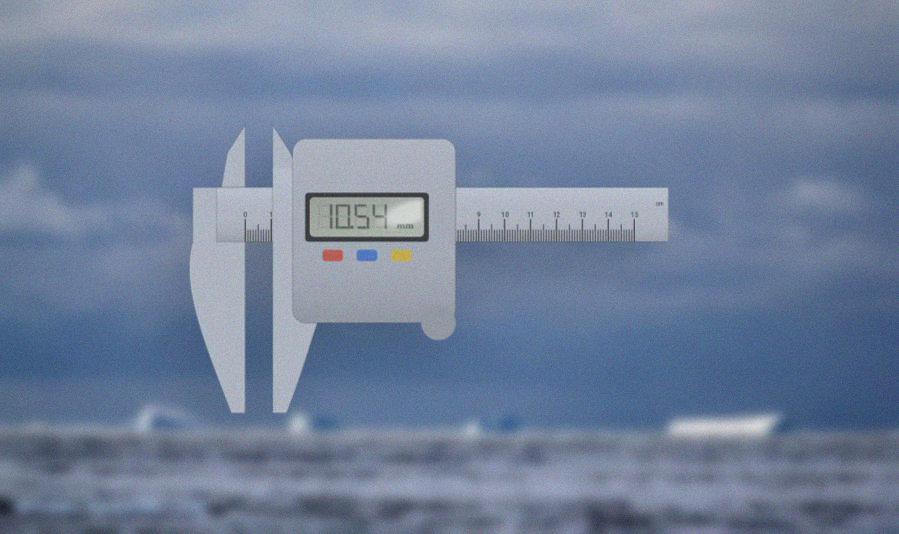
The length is 10.54 mm
